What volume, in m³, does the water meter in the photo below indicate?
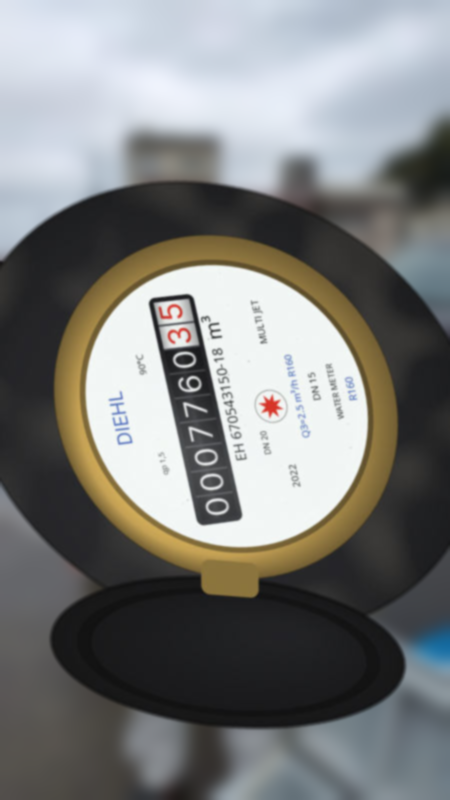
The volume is 7760.35 m³
